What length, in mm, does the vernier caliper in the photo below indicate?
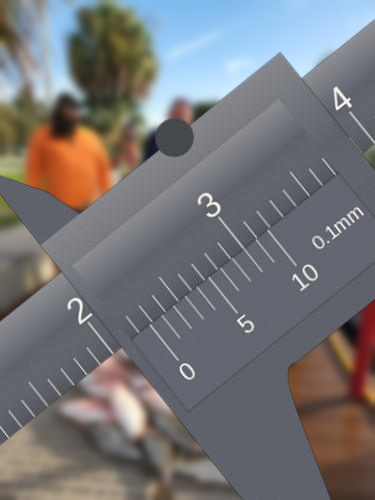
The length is 22.8 mm
